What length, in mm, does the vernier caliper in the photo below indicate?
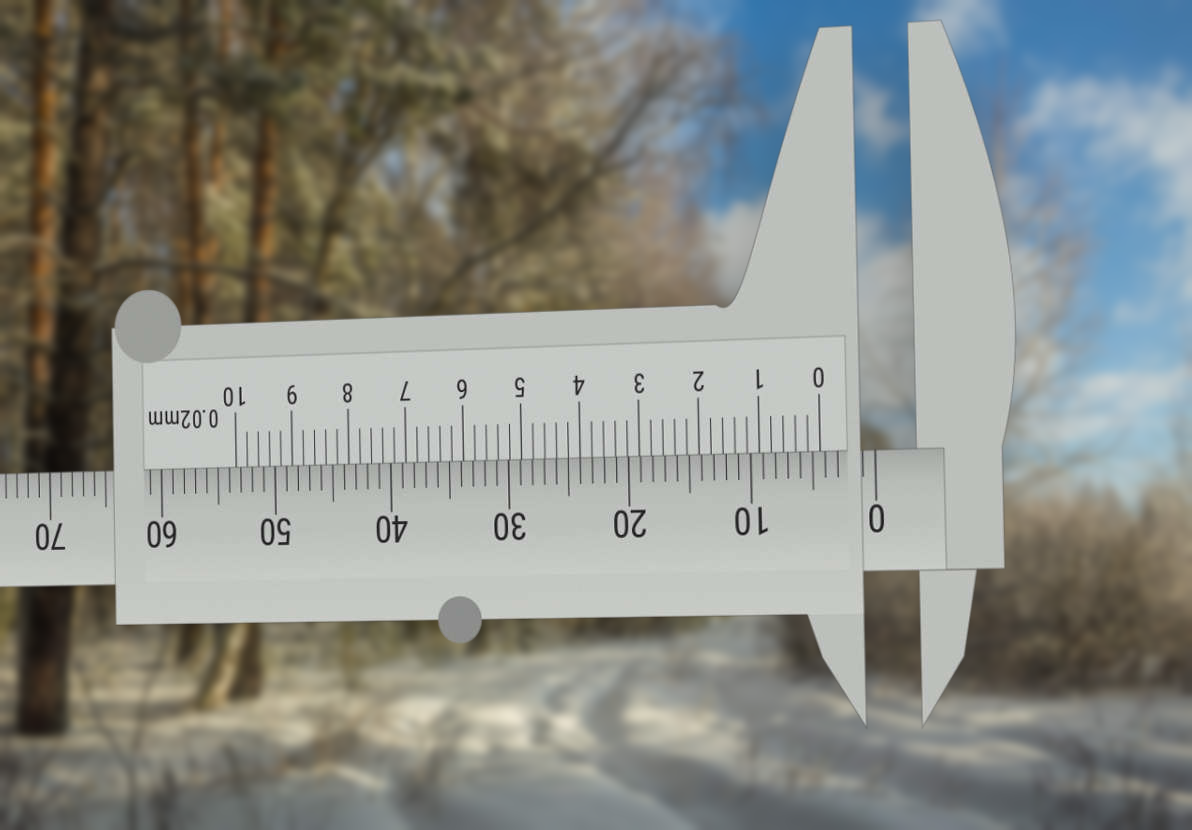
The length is 4.4 mm
